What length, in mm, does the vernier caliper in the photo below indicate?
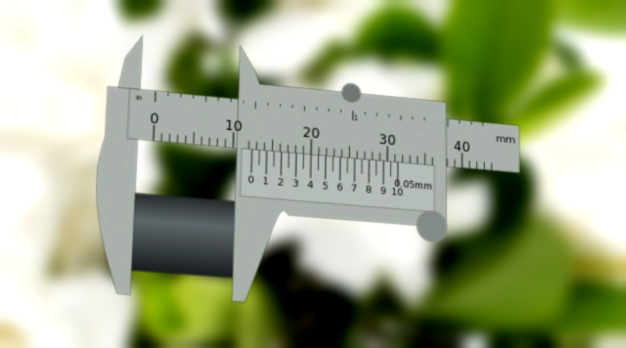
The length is 12.4 mm
